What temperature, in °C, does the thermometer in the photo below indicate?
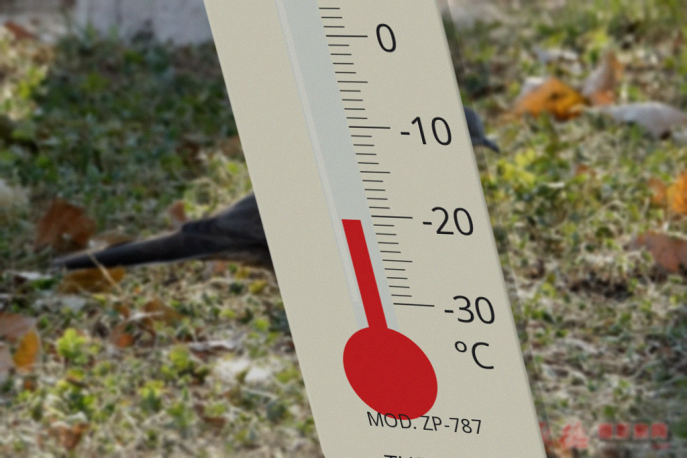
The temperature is -20.5 °C
